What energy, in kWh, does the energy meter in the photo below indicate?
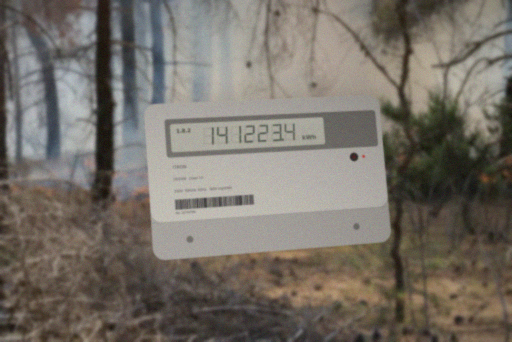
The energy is 141223.4 kWh
